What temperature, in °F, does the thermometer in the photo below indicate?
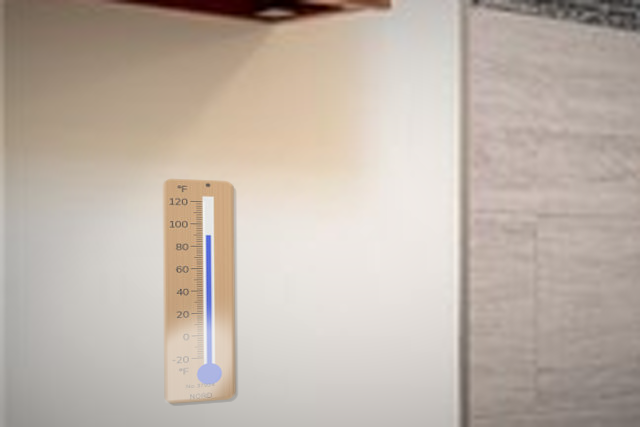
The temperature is 90 °F
